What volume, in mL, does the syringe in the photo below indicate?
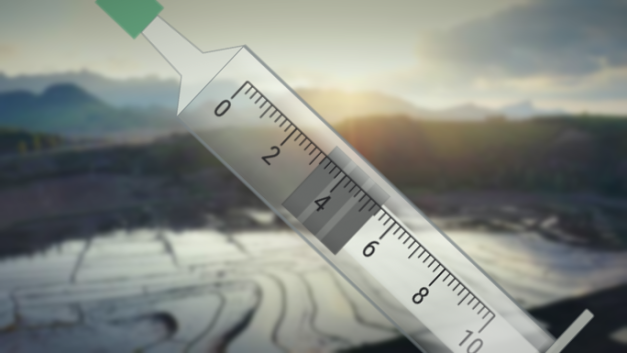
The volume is 3.2 mL
